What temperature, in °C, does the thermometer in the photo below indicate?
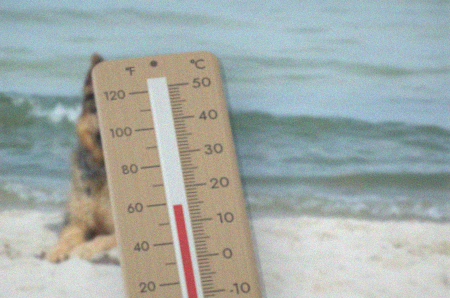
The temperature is 15 °C
